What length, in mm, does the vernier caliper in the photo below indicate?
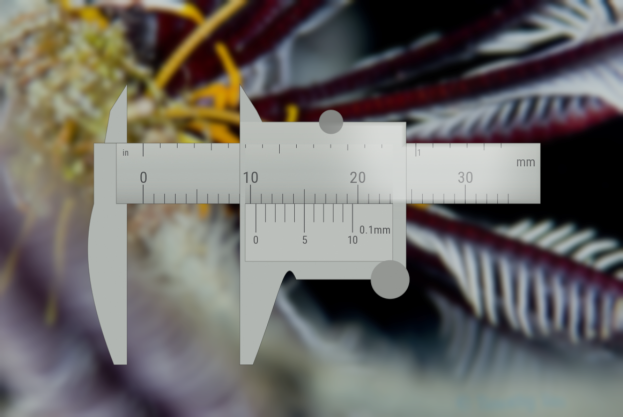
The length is 10.5 mm
